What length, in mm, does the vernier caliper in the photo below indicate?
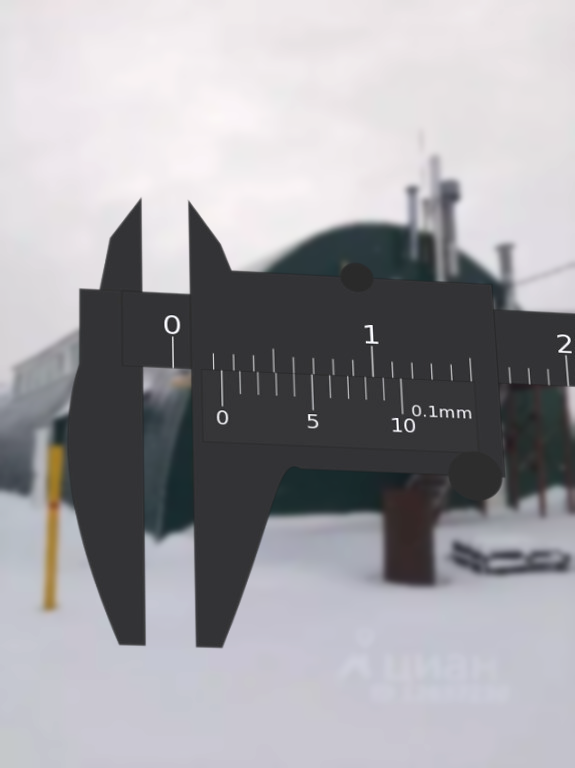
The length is 2.4 mm
